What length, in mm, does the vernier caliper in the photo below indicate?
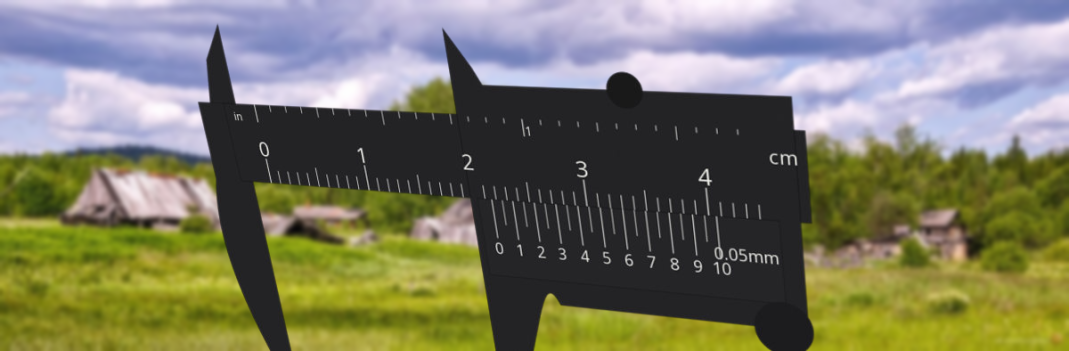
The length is 21.6 mm
